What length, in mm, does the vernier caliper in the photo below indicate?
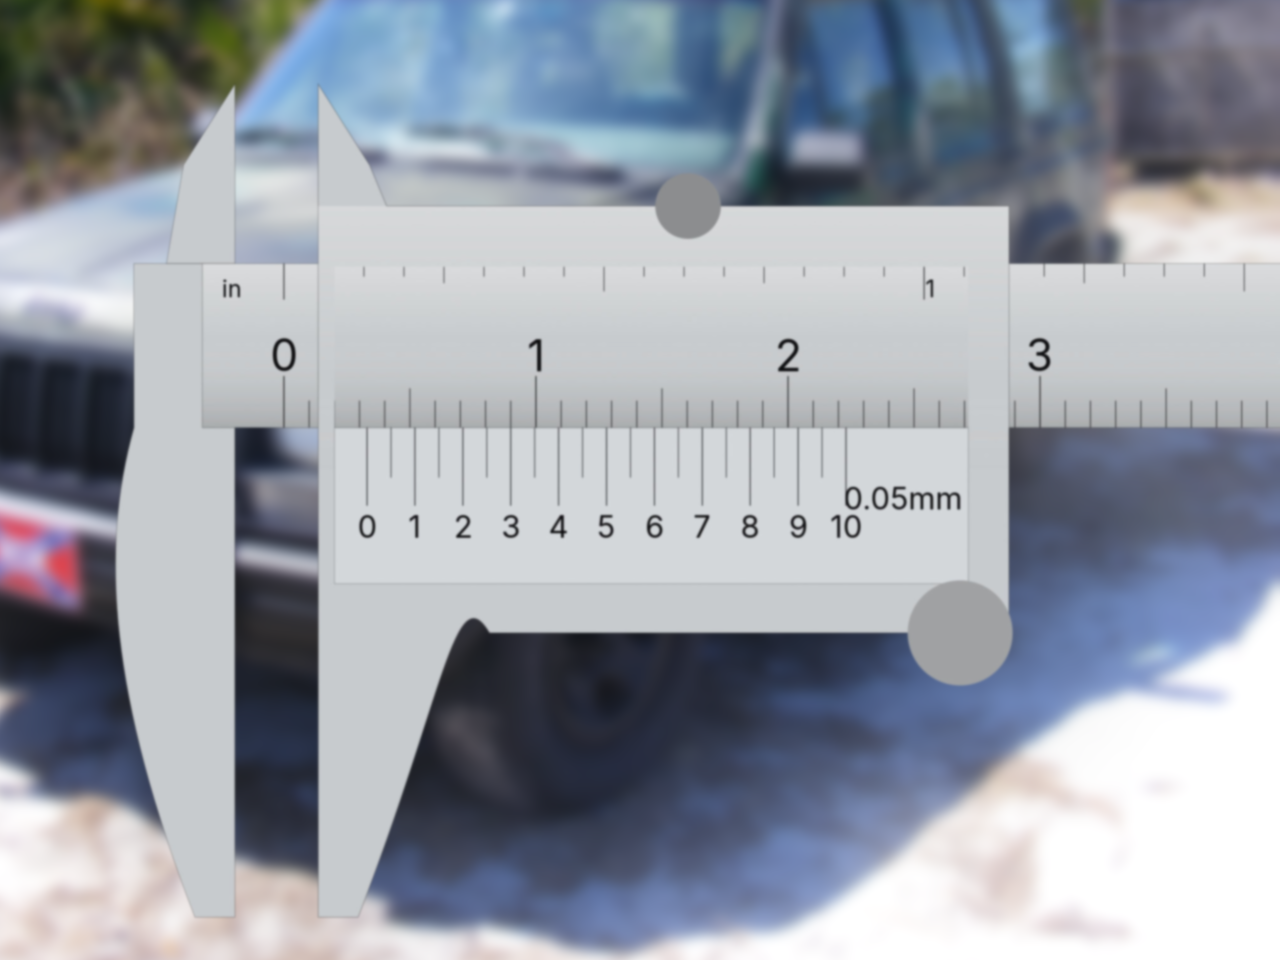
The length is 3.3 mm
